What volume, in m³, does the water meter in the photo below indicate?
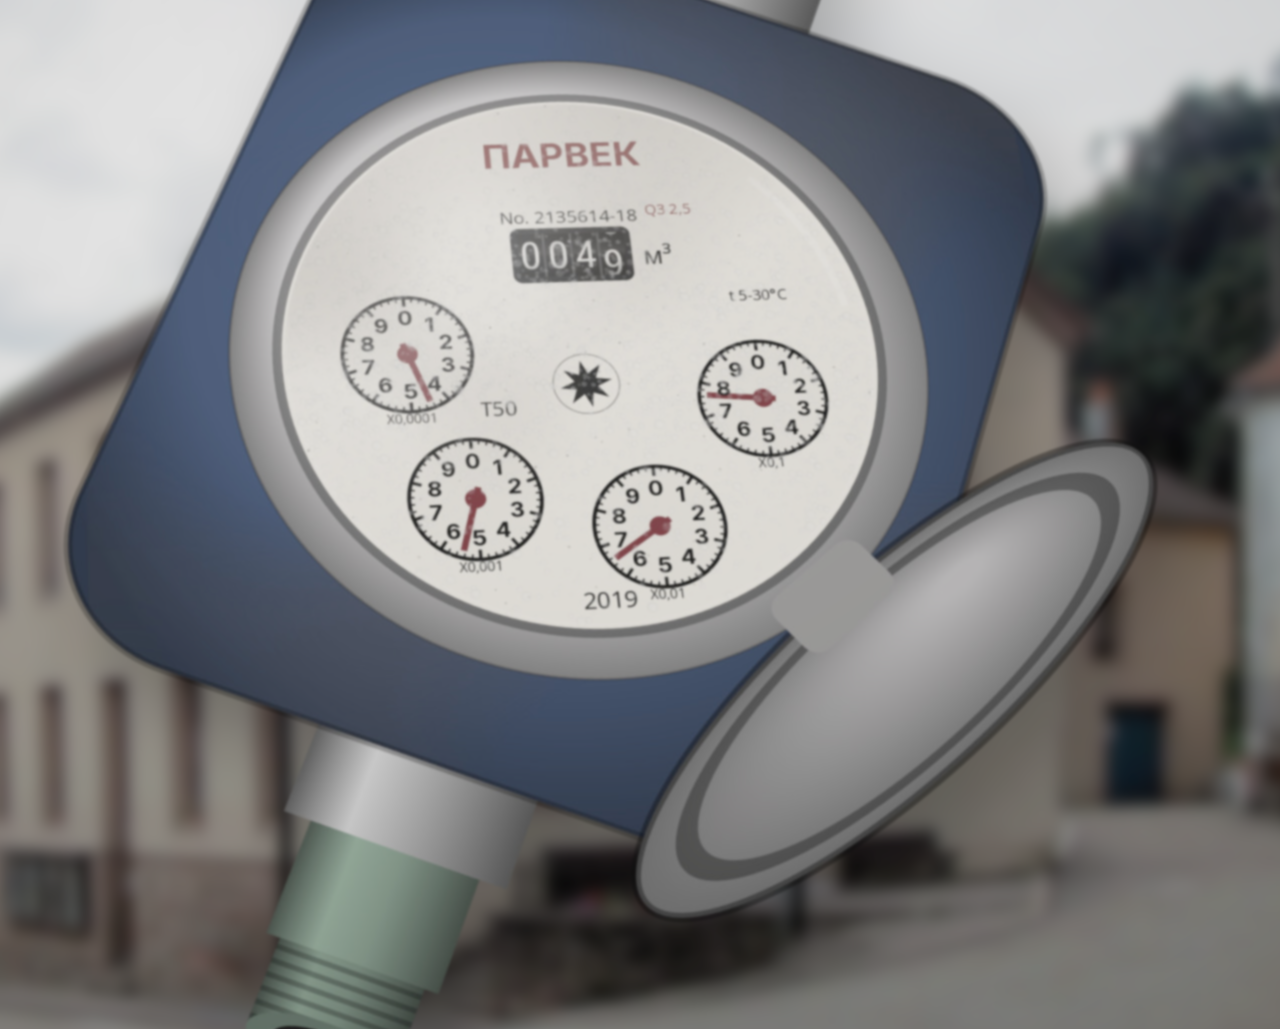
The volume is 48.7654 m³
